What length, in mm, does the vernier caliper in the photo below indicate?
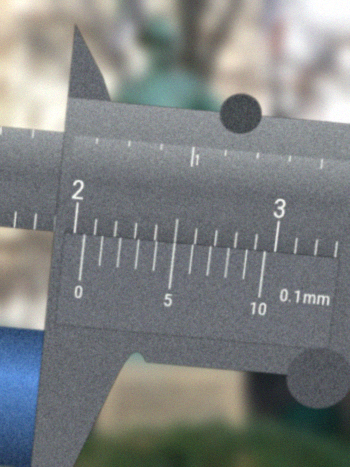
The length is 20.5 mm
